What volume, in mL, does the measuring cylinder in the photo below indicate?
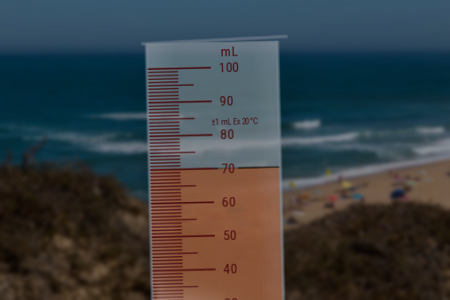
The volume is 70 mL
